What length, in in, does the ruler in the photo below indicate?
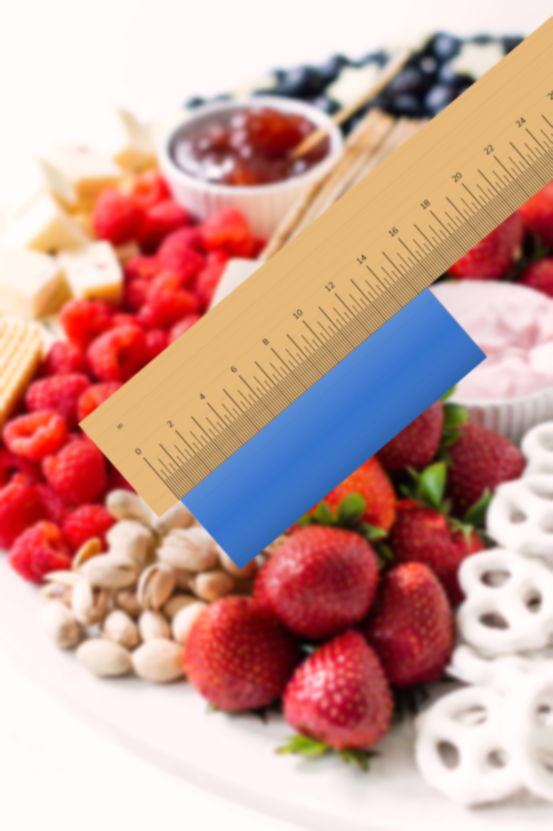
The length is 15.5 in
